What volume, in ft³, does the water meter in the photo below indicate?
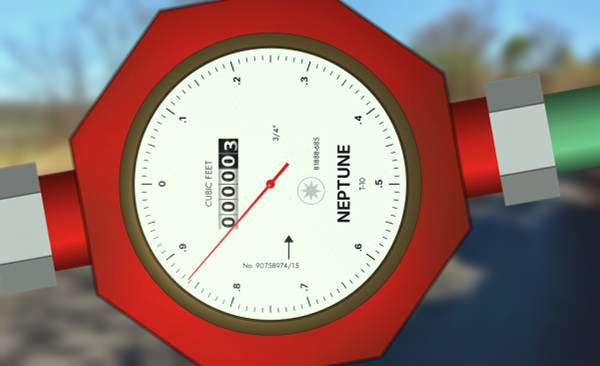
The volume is 2.86 ft³
